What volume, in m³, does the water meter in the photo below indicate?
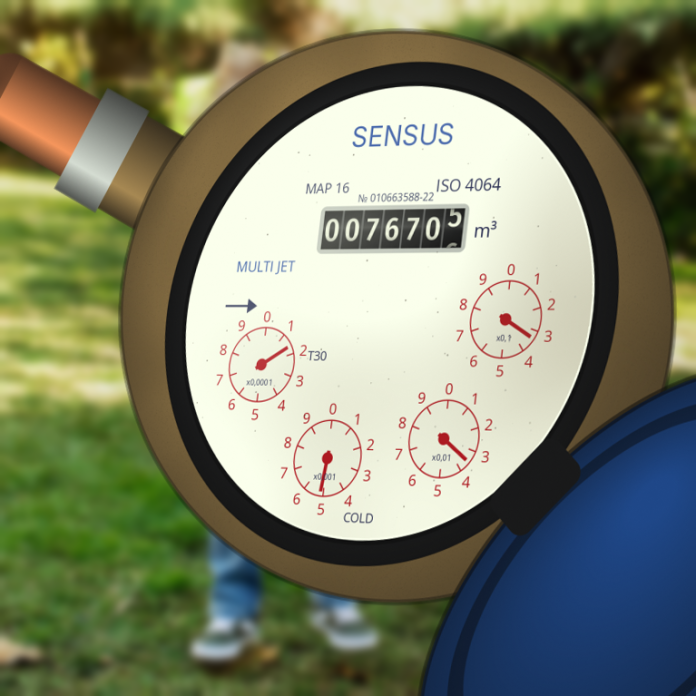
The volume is 76705.3351 m³
